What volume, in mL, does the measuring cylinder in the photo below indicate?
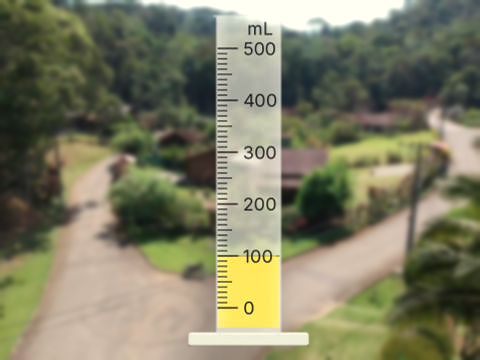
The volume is 100 mL
